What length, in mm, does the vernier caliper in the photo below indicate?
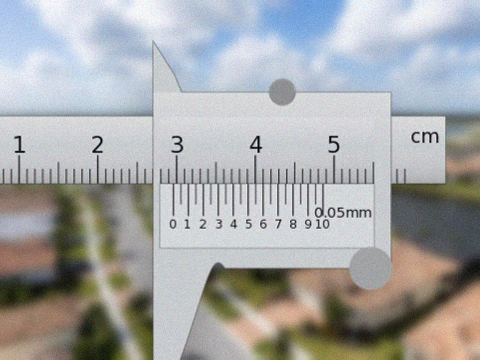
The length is 29.6 mm
